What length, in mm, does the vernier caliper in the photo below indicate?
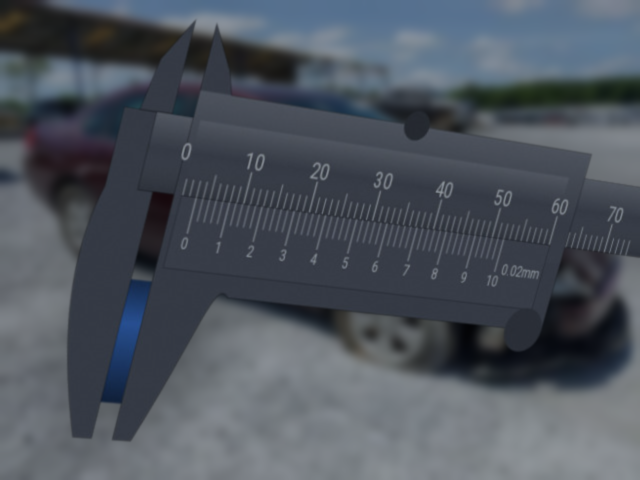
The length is 3.0 mm
